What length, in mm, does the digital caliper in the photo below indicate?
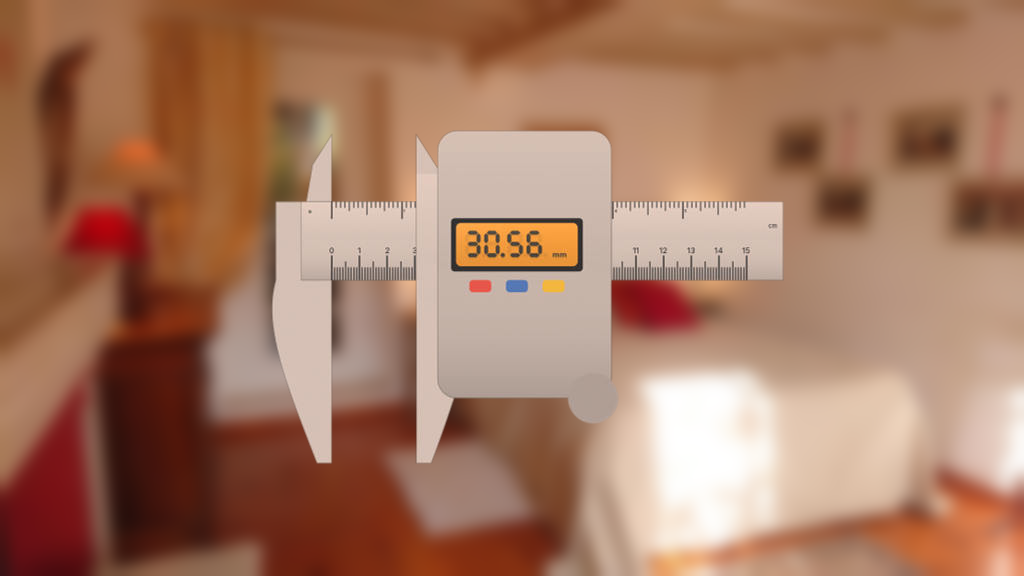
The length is 30.56 mm
